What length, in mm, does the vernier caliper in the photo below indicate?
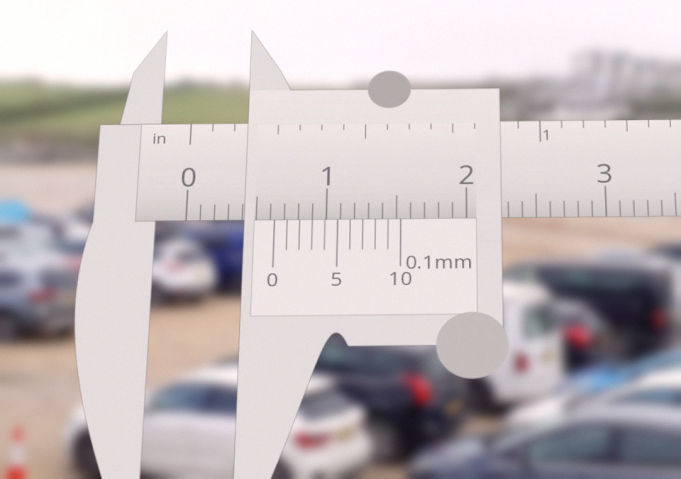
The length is 6.3 mm
